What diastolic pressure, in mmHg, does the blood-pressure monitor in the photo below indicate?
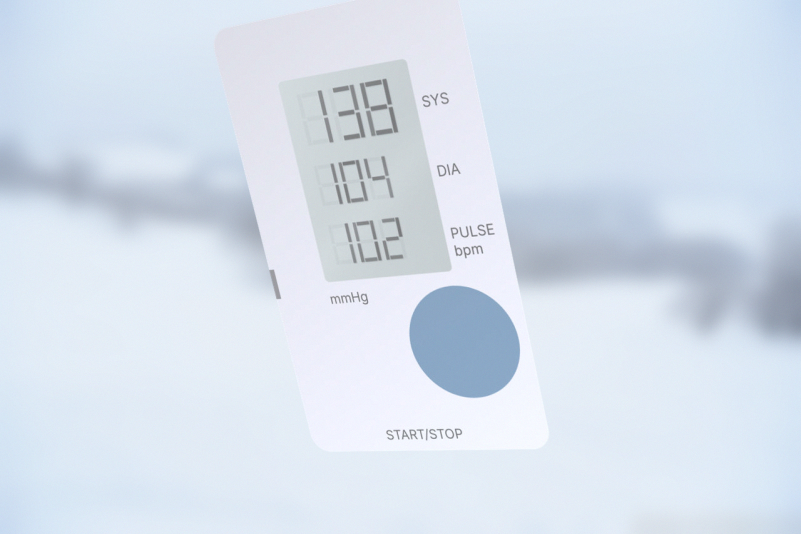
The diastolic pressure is 104 mmHg
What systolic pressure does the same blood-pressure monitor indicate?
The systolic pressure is 138 mmHg
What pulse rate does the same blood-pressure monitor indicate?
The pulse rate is 102 bpm
